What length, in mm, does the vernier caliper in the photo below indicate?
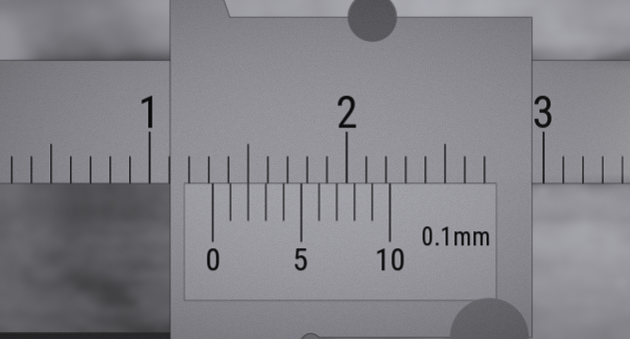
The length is 13.2 mm
